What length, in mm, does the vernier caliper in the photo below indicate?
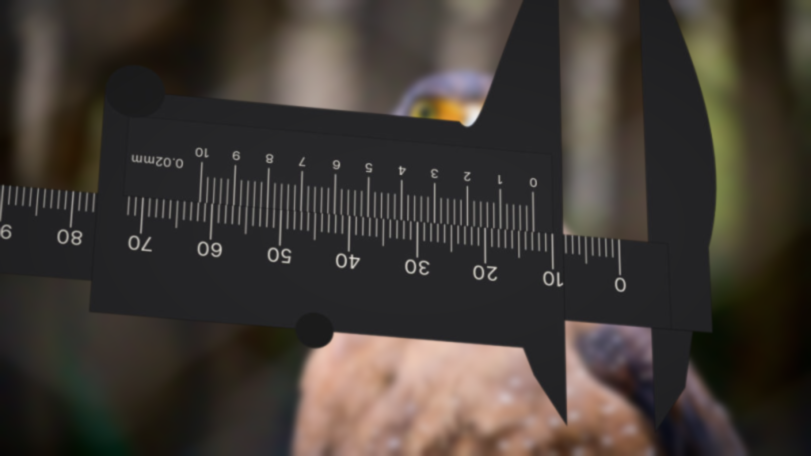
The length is 12.8 mm
